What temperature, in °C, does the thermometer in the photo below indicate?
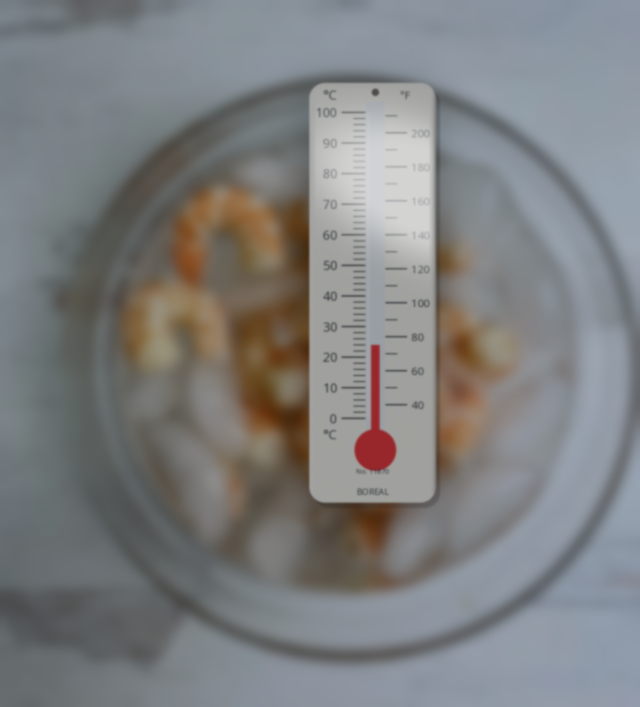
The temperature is 24 °C
